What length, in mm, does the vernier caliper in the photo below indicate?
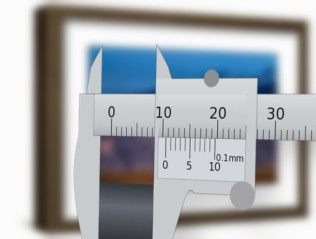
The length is 10.6 mm
